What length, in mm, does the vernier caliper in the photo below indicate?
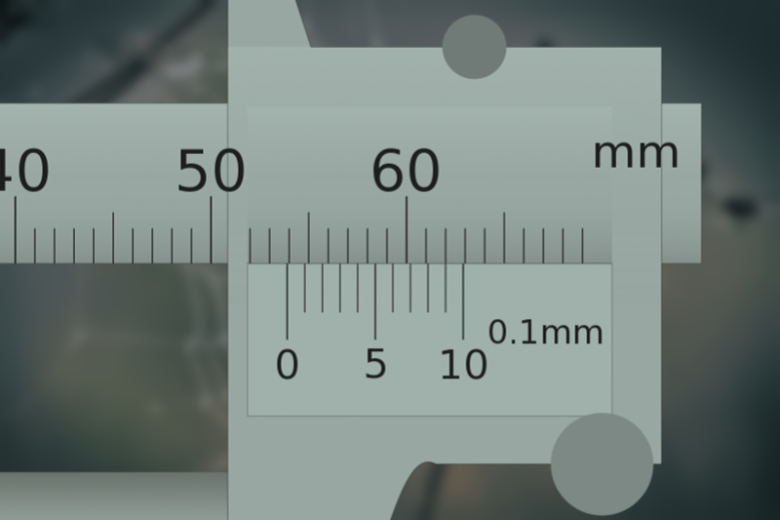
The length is 53.9 mm
